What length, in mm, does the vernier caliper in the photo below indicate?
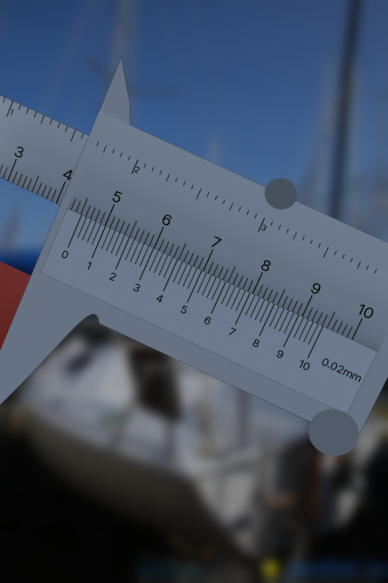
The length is 45.2 mm
